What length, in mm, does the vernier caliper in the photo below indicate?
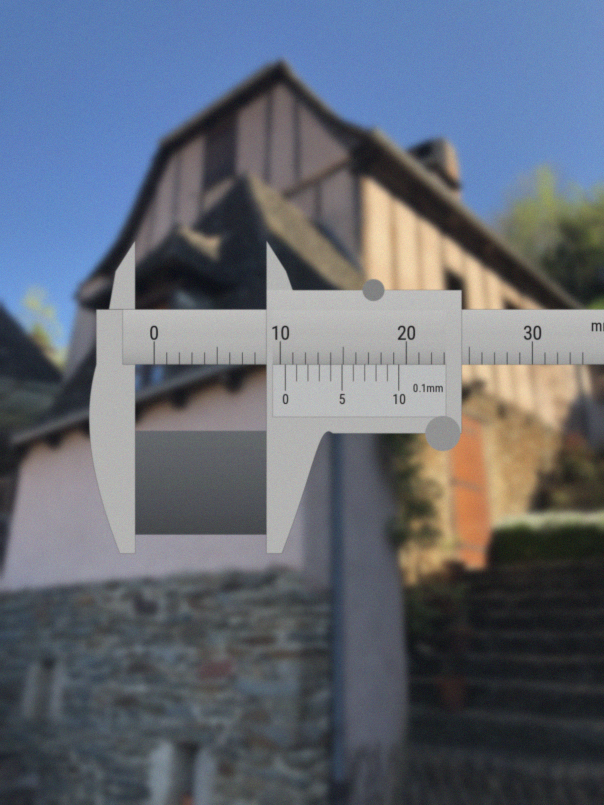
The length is 10.4 mm
